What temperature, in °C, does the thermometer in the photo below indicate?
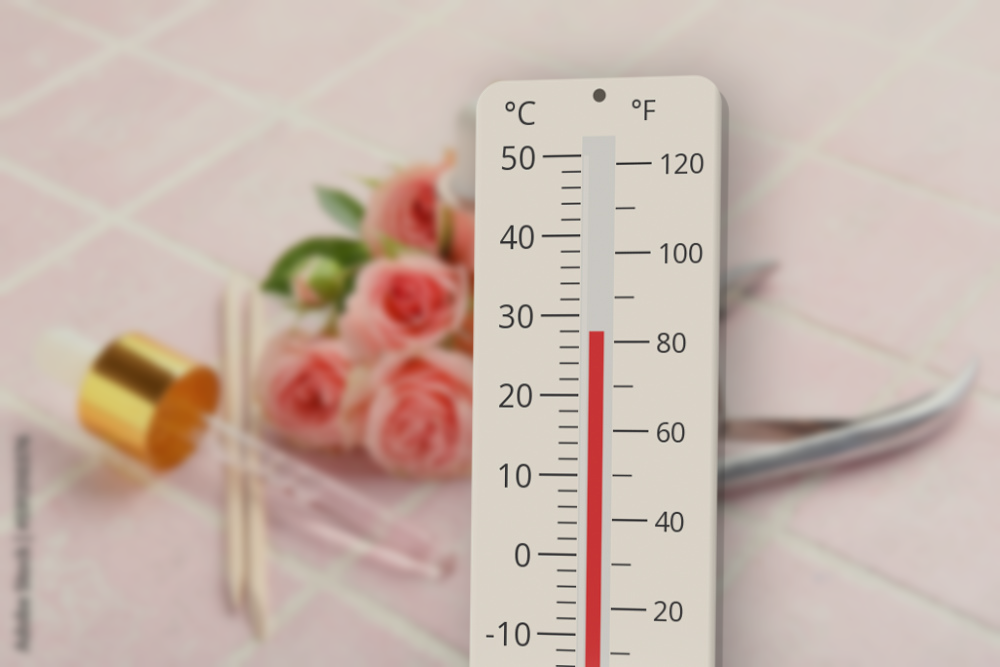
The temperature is 28 °C
